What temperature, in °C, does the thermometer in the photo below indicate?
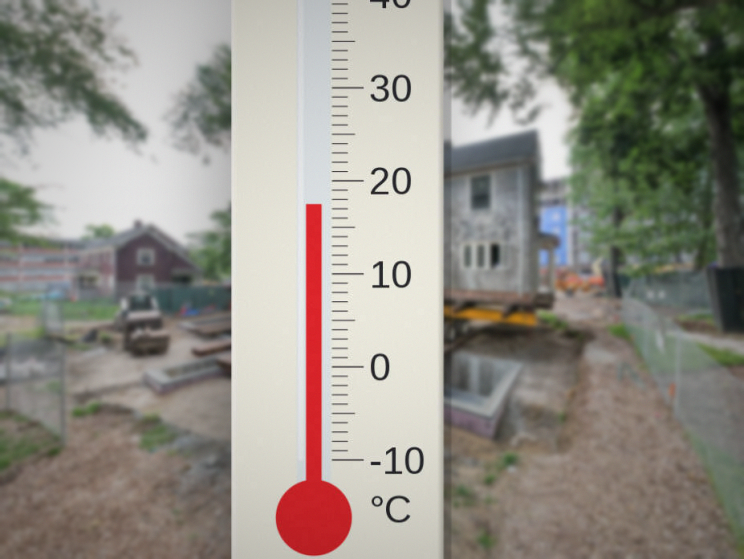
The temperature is 17.5 °C
